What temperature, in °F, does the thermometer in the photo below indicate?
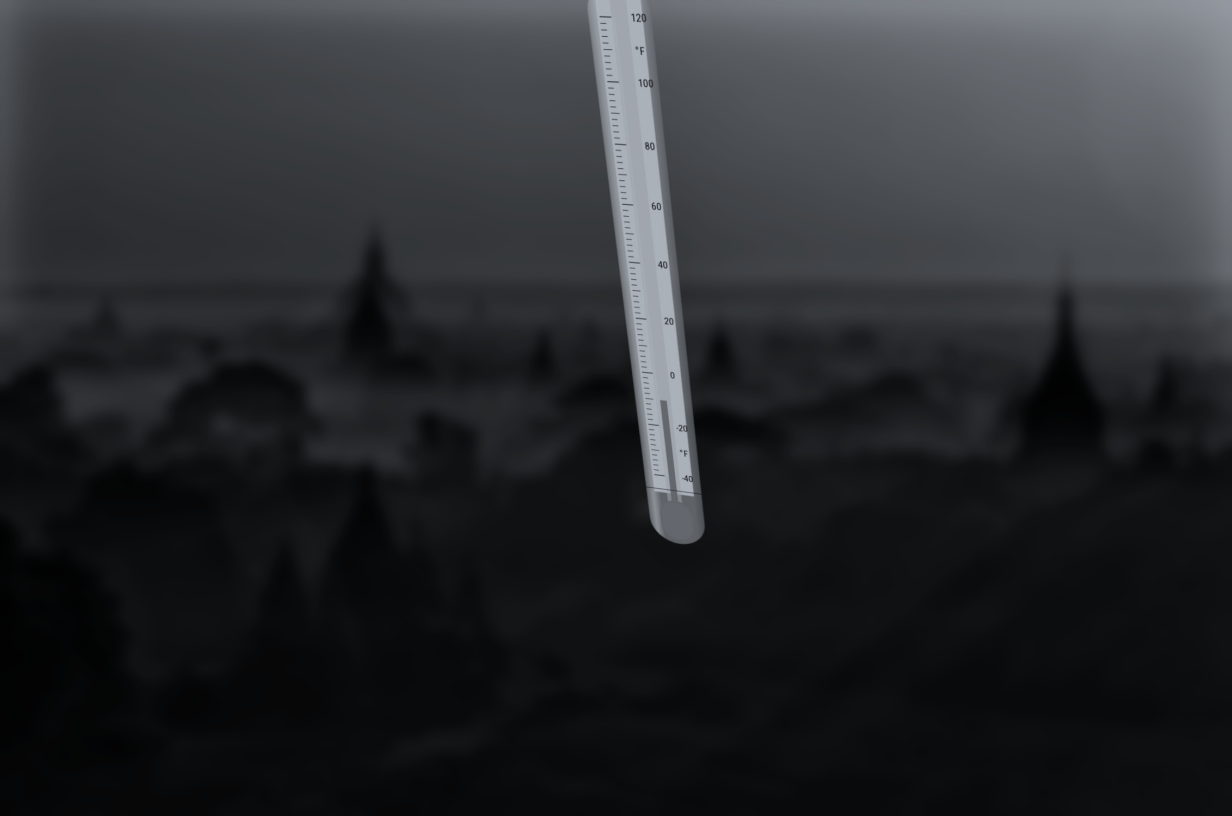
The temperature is -10 °F
